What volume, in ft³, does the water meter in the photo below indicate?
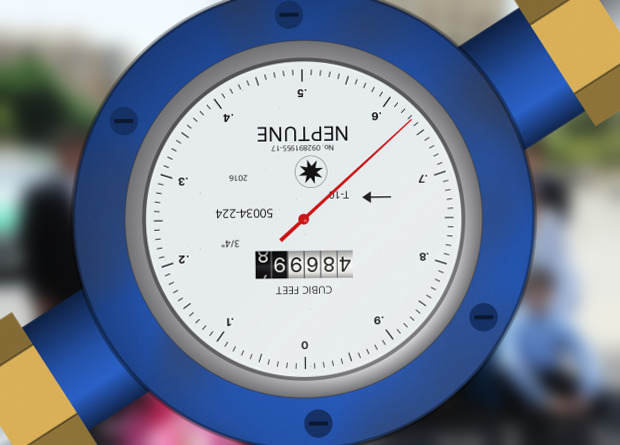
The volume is 486997.63 ft³
